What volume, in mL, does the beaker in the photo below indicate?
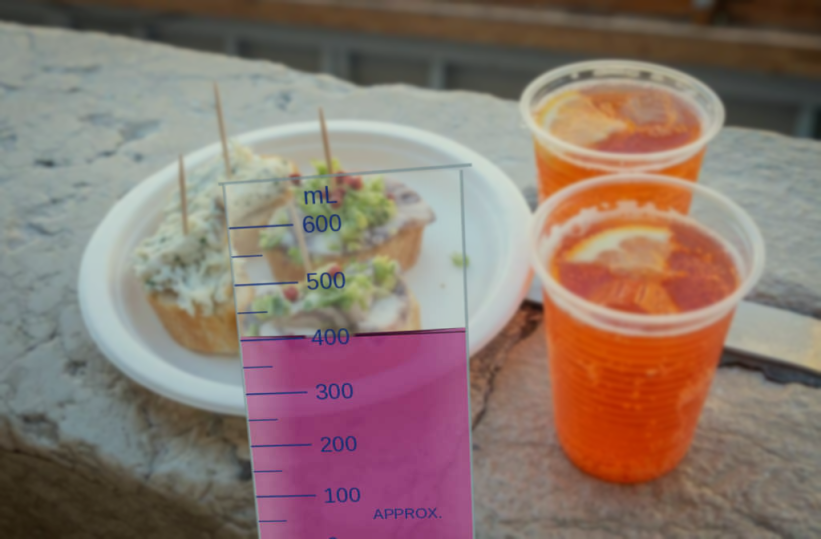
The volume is 400 mL
